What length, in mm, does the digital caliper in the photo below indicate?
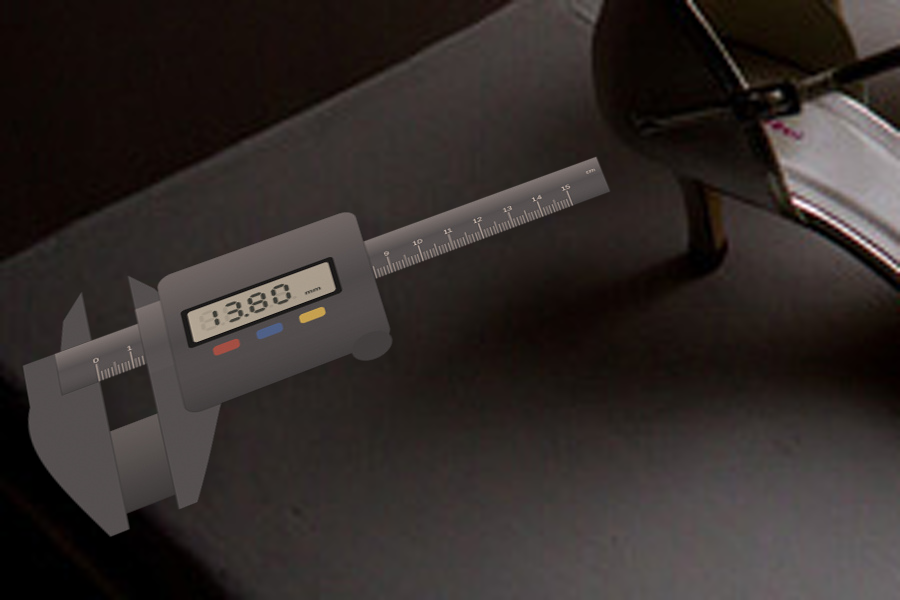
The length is 13.80 mm
